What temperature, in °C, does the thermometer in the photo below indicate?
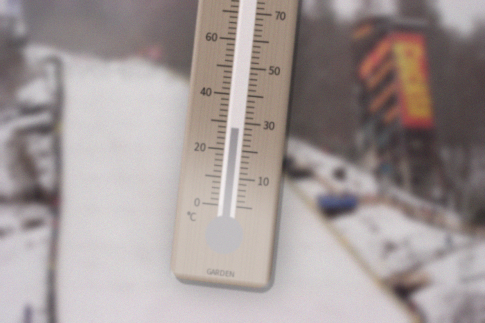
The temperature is 28 °C
